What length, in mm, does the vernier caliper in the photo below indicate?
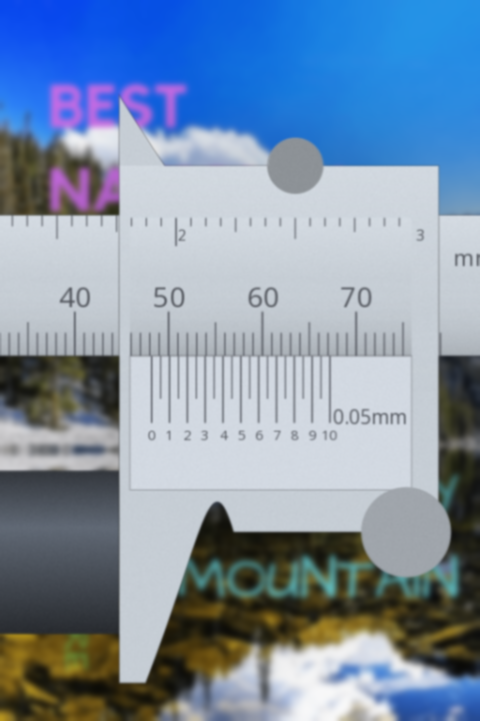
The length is 48.2 mm
